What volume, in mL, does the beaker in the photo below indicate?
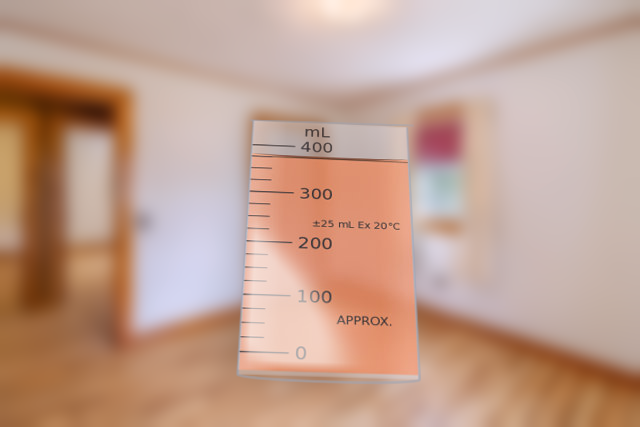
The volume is 375 mL
